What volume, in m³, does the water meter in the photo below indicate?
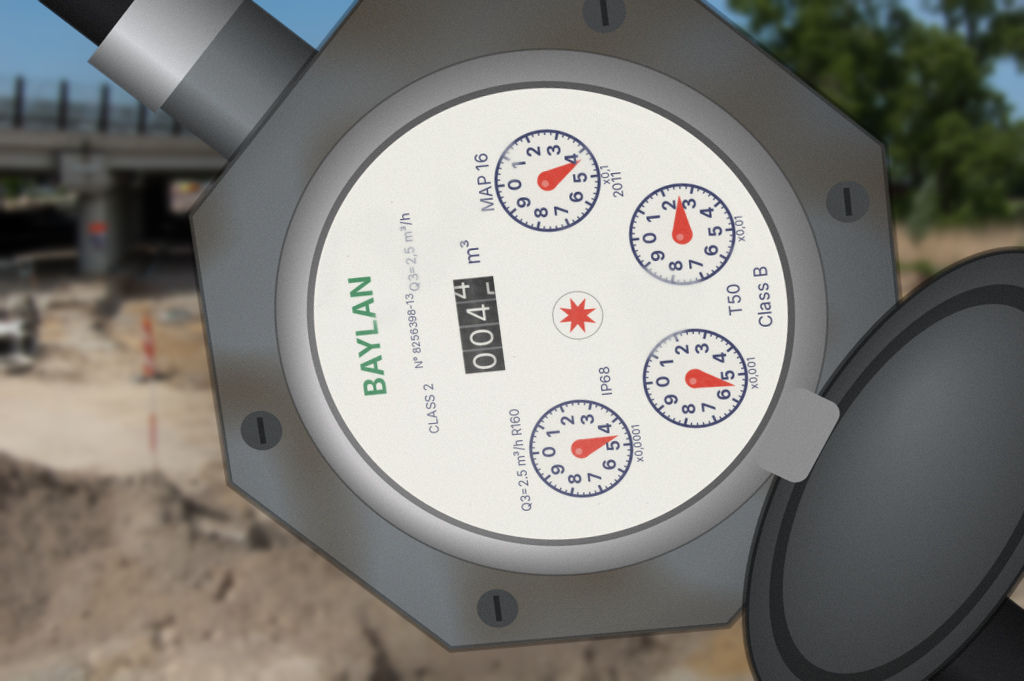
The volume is 44.4254 m³
